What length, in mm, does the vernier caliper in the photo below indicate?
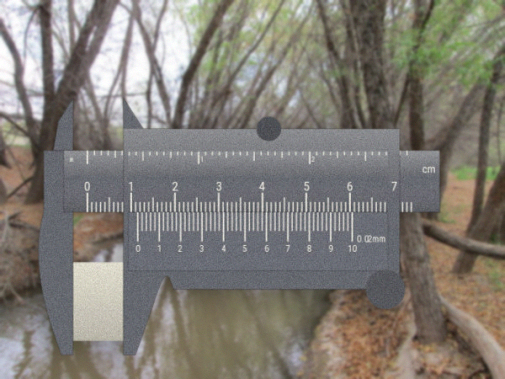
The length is 11.5 mm
